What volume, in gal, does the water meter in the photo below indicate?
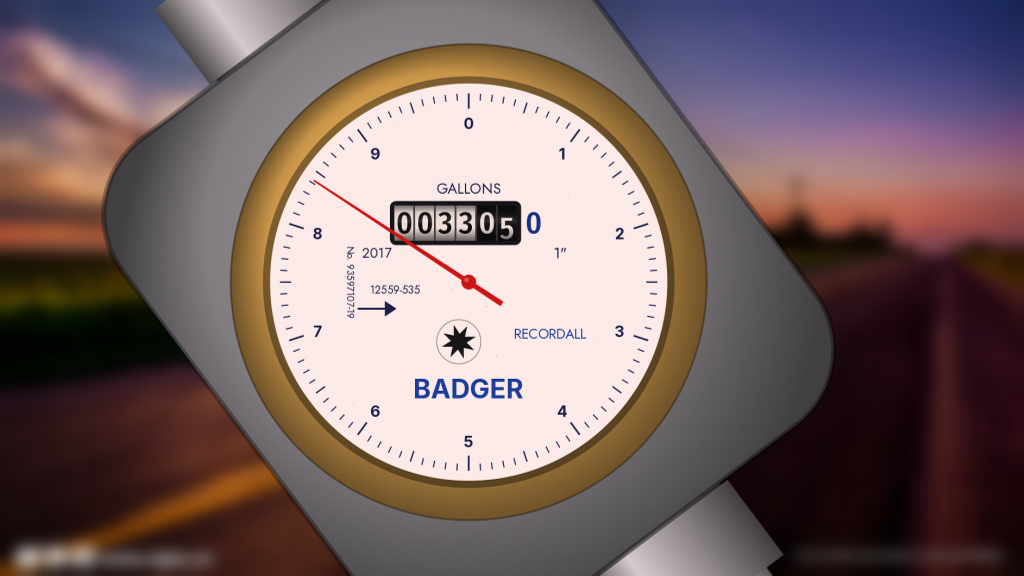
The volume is 33048.4 gal
